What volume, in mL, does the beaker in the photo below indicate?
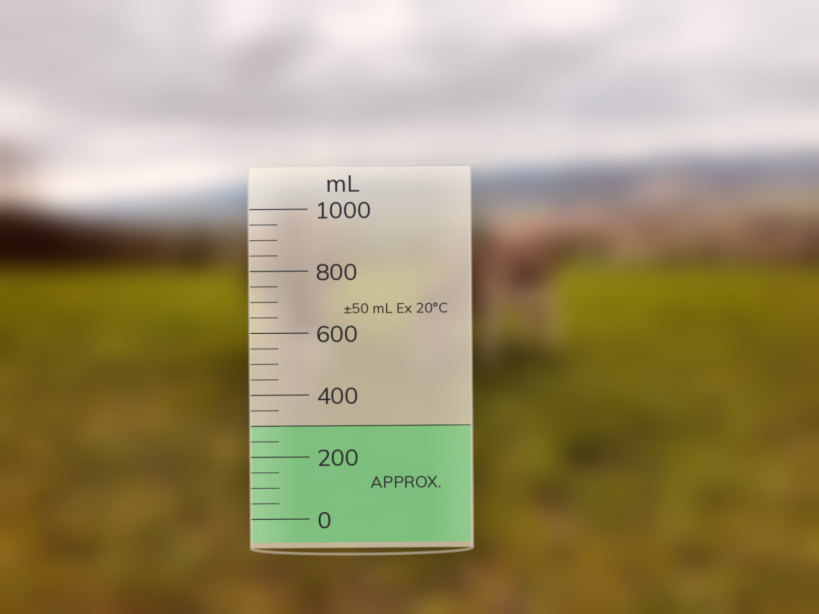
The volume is 300 mL
